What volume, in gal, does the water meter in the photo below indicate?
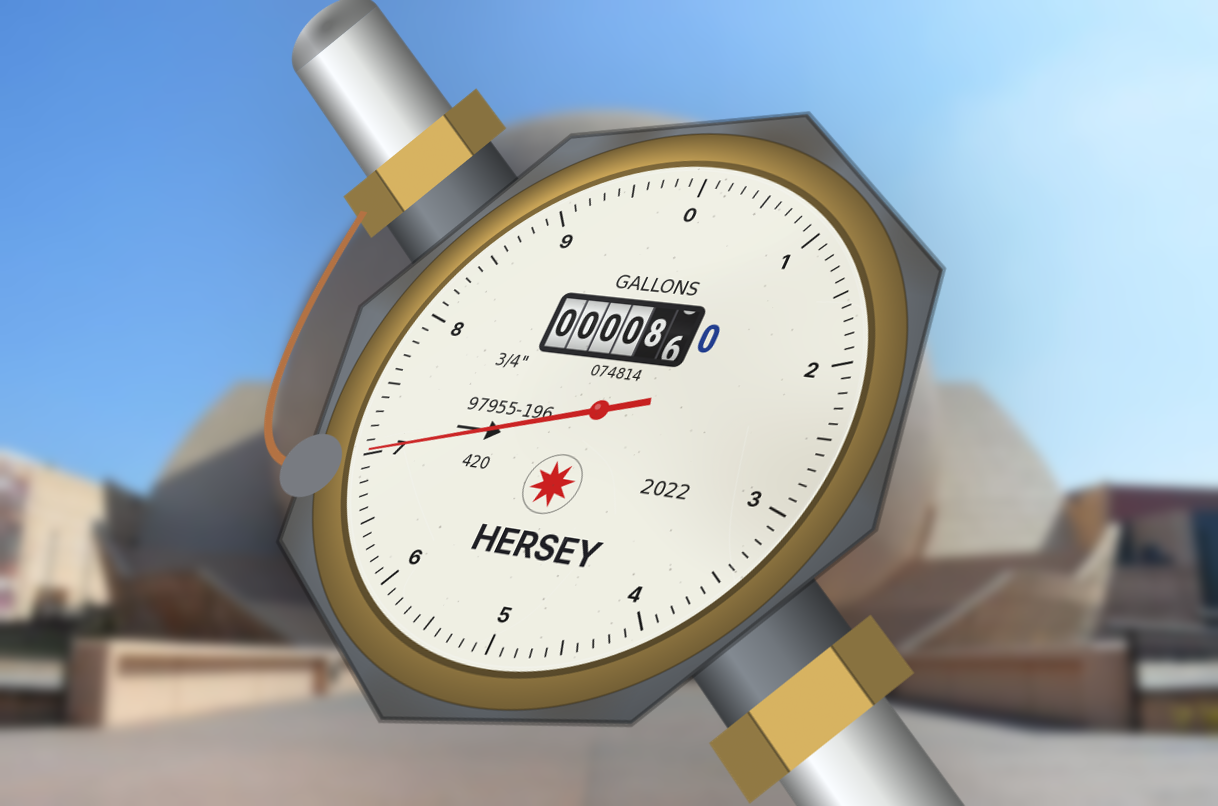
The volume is 857.0 gal
